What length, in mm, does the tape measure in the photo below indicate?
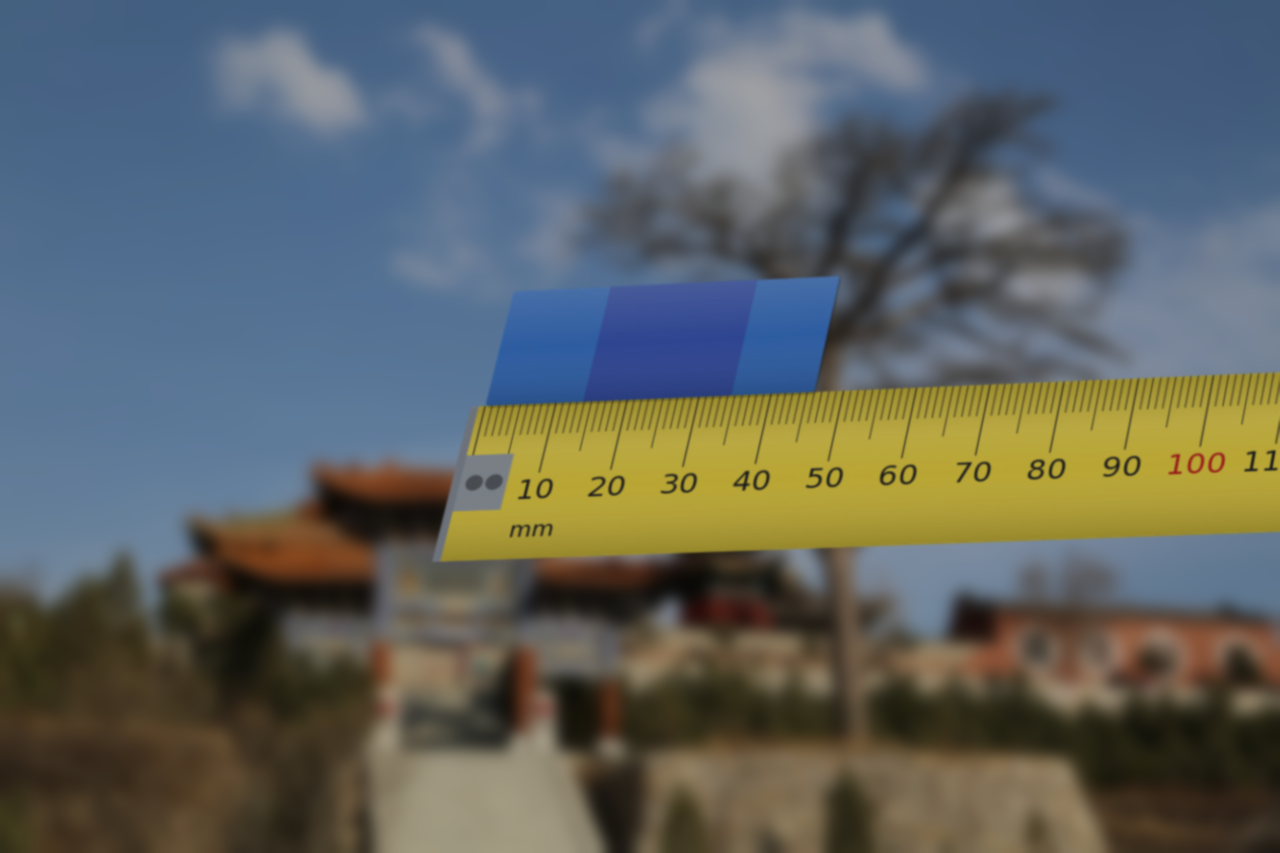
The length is 46 mm
